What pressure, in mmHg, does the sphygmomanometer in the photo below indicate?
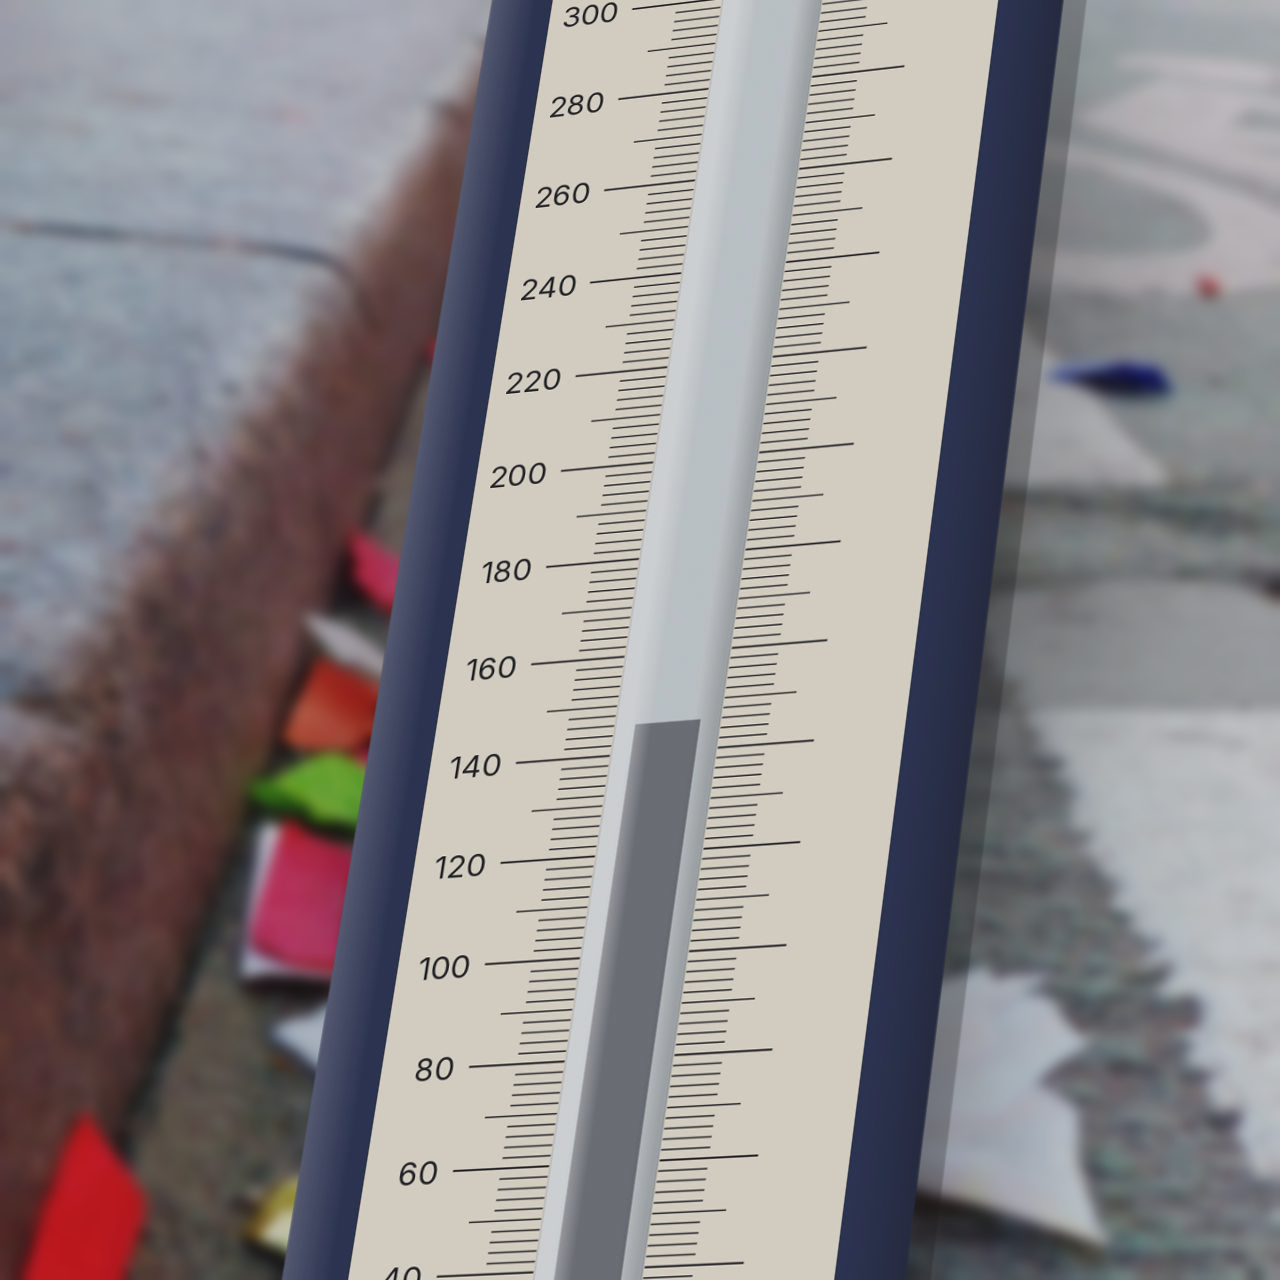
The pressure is 146 mmHg
